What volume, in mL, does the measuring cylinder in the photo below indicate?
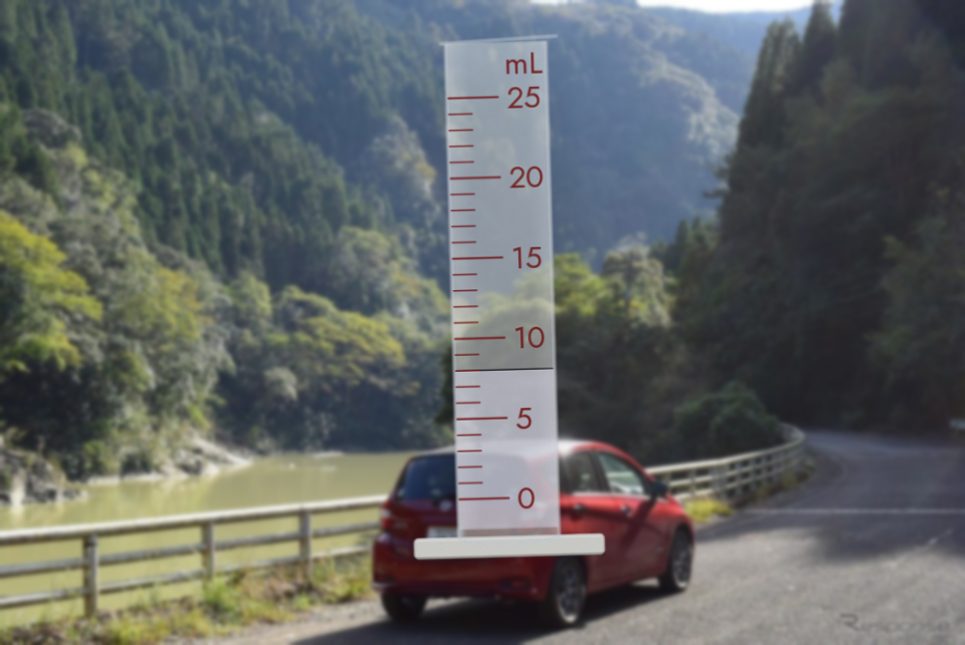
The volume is 8 mL
